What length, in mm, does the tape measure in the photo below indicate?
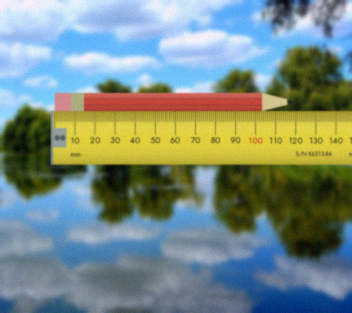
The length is 120 mm
